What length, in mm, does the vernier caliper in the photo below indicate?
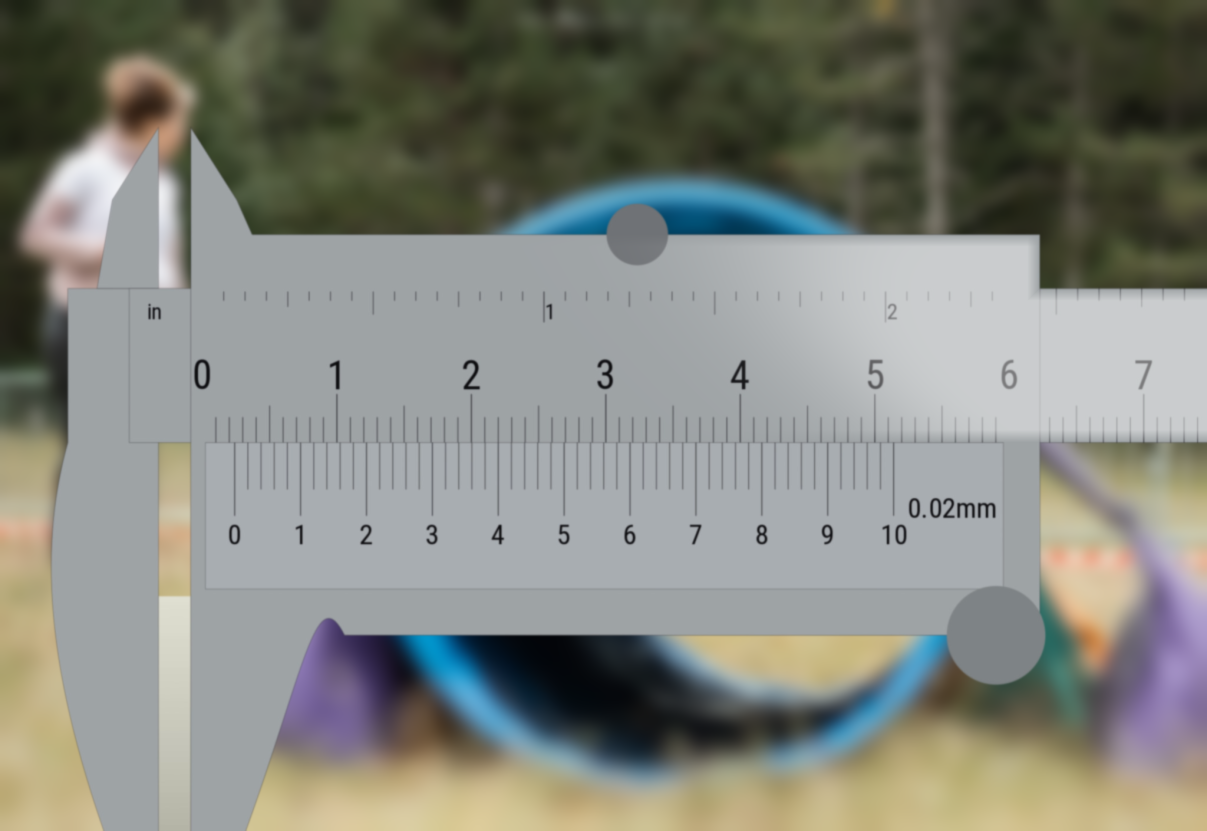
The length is 2.4 mm
